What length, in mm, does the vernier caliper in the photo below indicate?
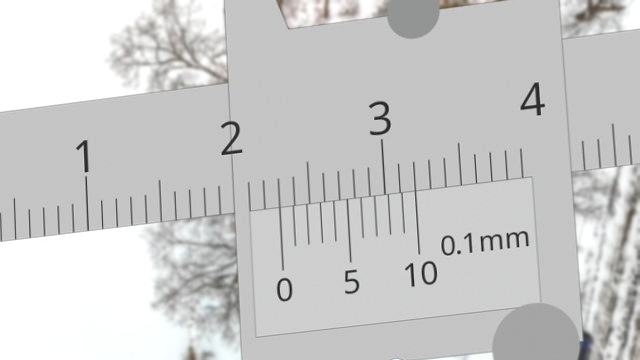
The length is 23.0 mm
